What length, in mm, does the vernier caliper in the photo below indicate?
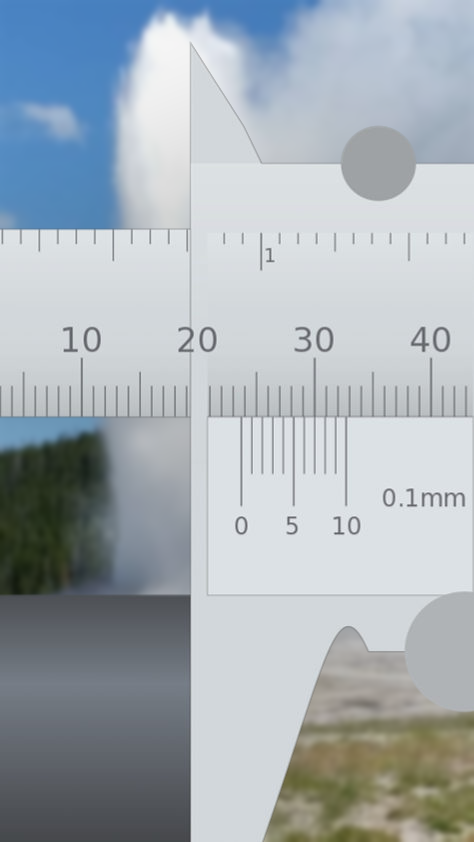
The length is 23.7 mm
